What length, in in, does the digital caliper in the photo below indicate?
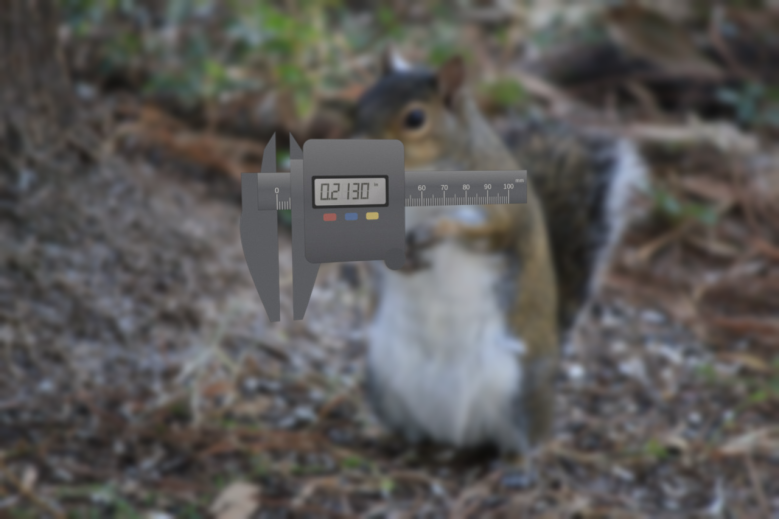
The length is 0.2130 in
